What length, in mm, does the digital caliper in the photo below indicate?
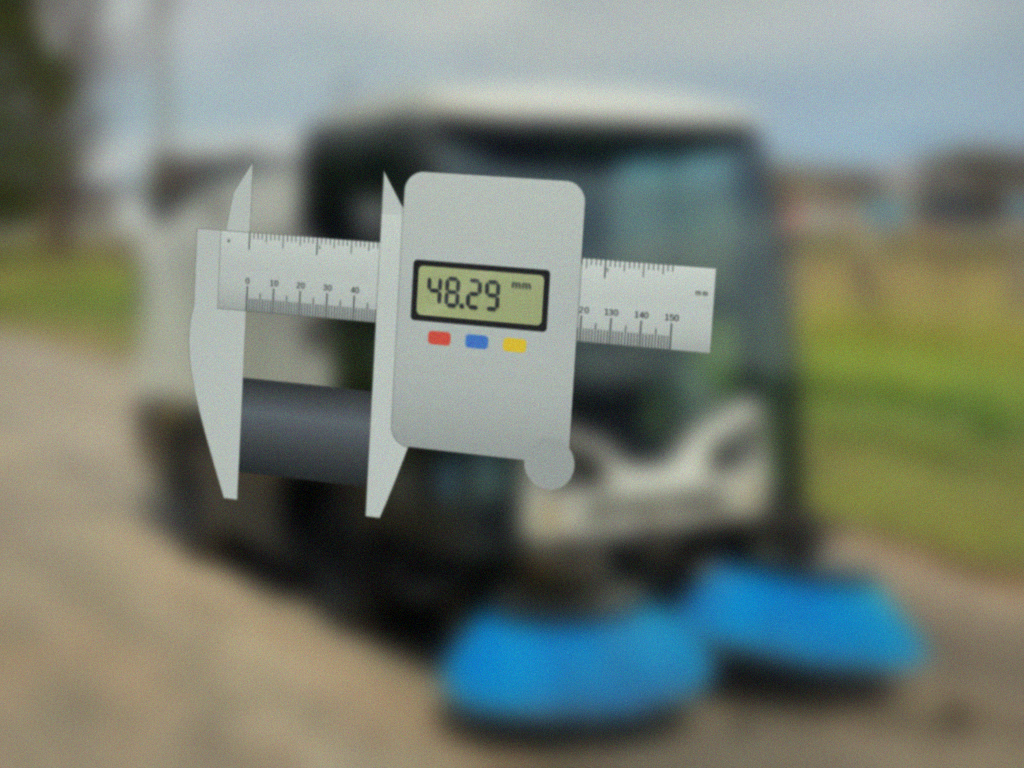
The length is 48.29 mm
